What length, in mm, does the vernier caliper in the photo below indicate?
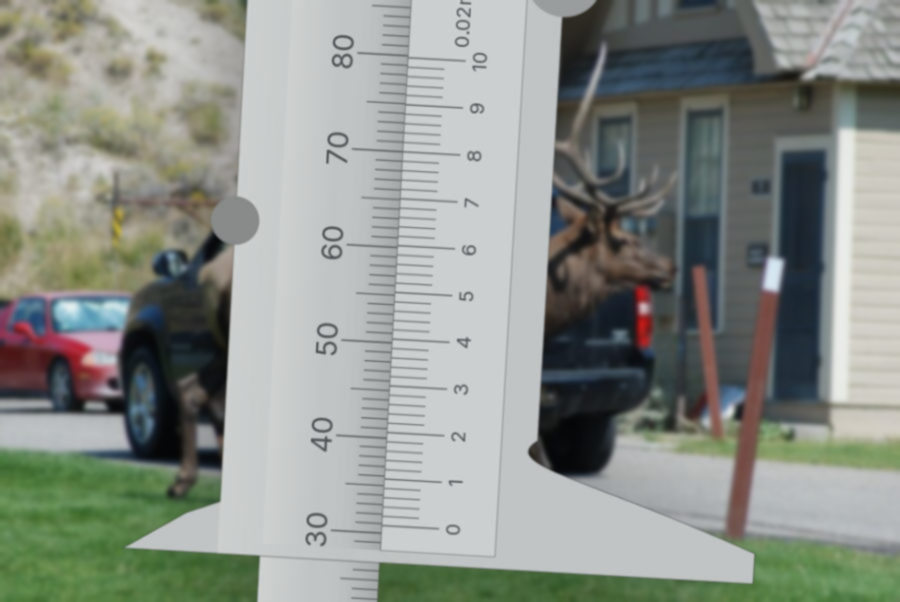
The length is 30.8 mm
